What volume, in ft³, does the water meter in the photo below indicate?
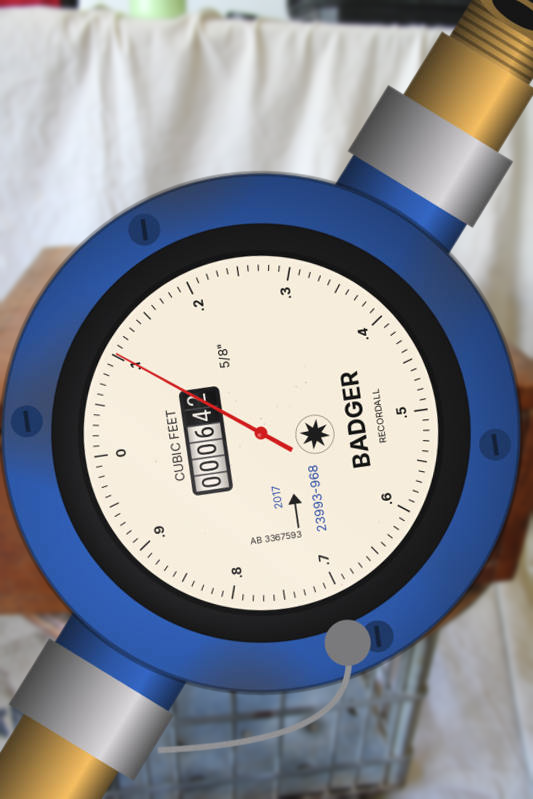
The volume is 642.10 ft³
